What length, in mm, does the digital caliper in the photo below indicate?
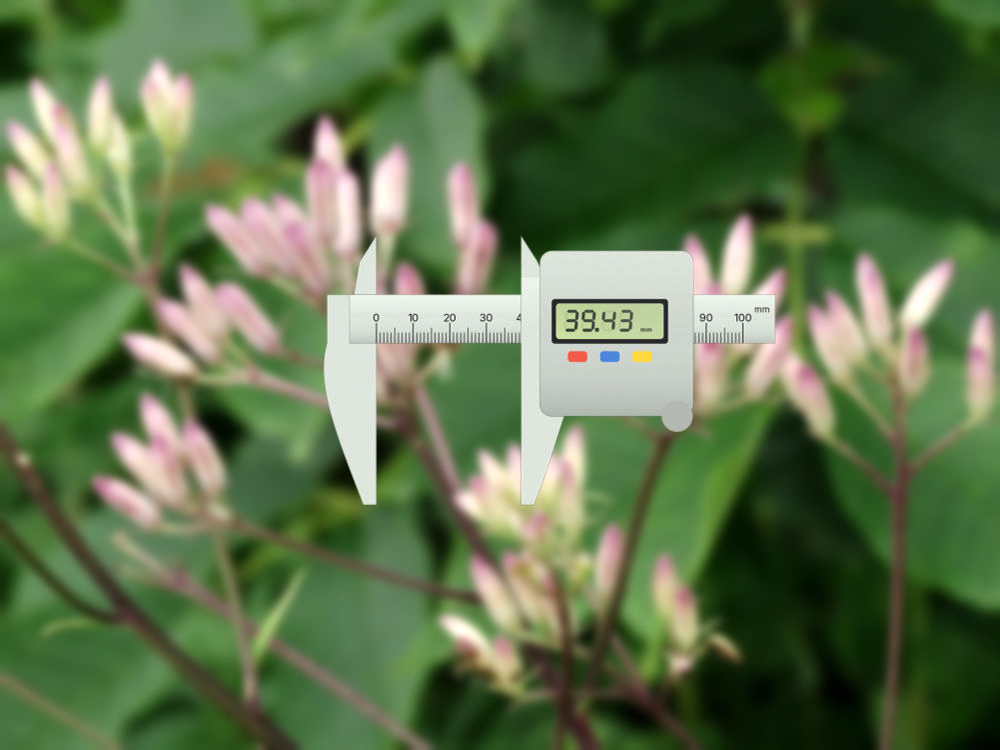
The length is 39.43 mm
